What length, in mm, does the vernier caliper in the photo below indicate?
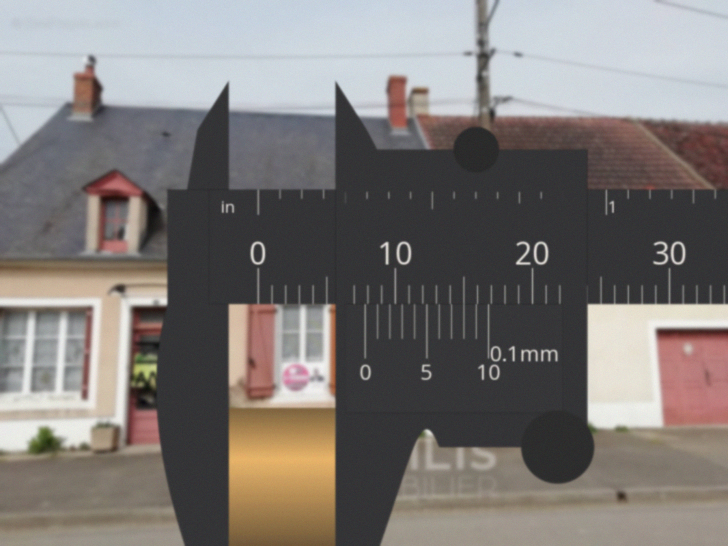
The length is 7.8 mm
